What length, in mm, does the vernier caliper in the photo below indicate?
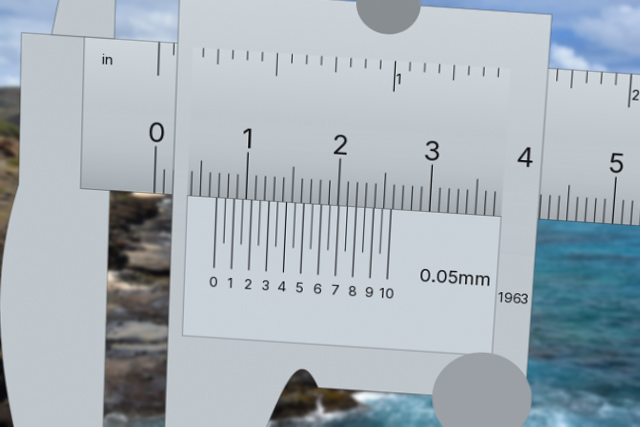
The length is 6.8 mm
